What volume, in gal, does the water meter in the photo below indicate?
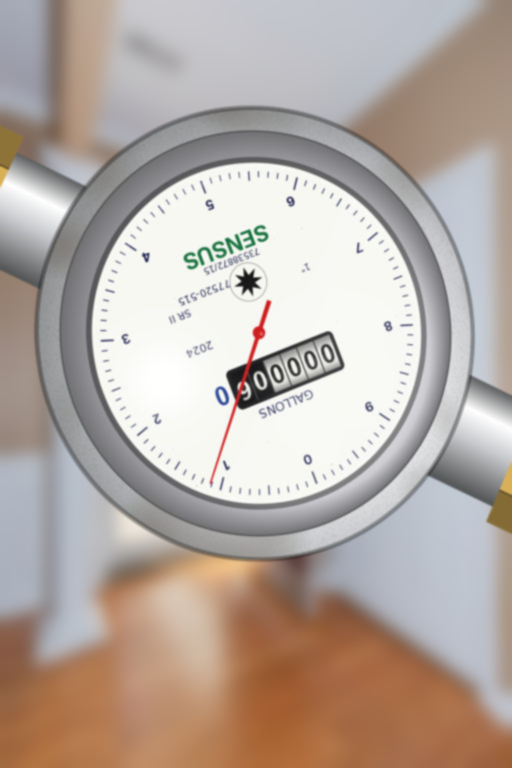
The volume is 61.1 gal
